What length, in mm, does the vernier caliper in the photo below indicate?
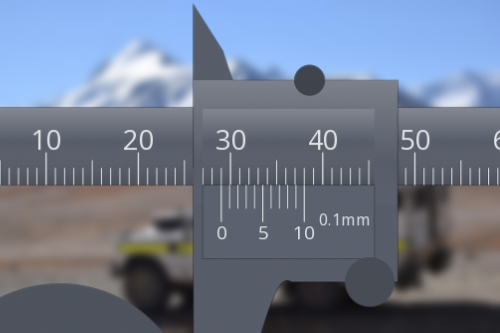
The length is 29.0 mm
